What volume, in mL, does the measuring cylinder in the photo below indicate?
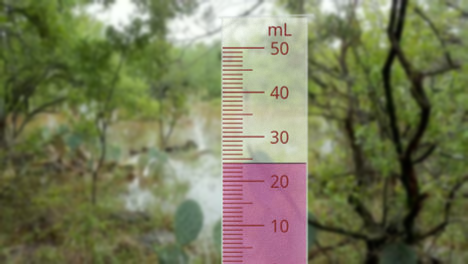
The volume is 24 mL
